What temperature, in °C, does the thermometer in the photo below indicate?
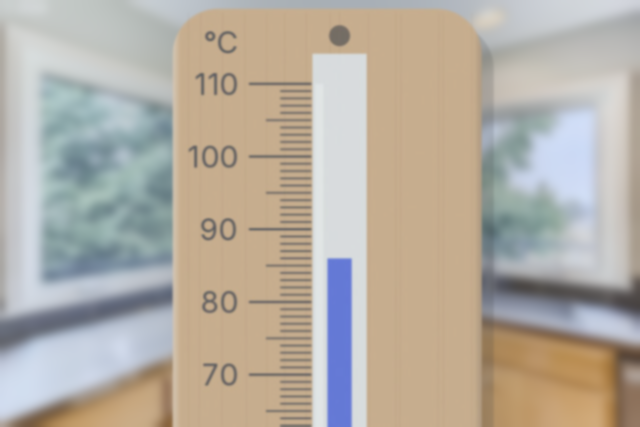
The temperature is 86 °C
